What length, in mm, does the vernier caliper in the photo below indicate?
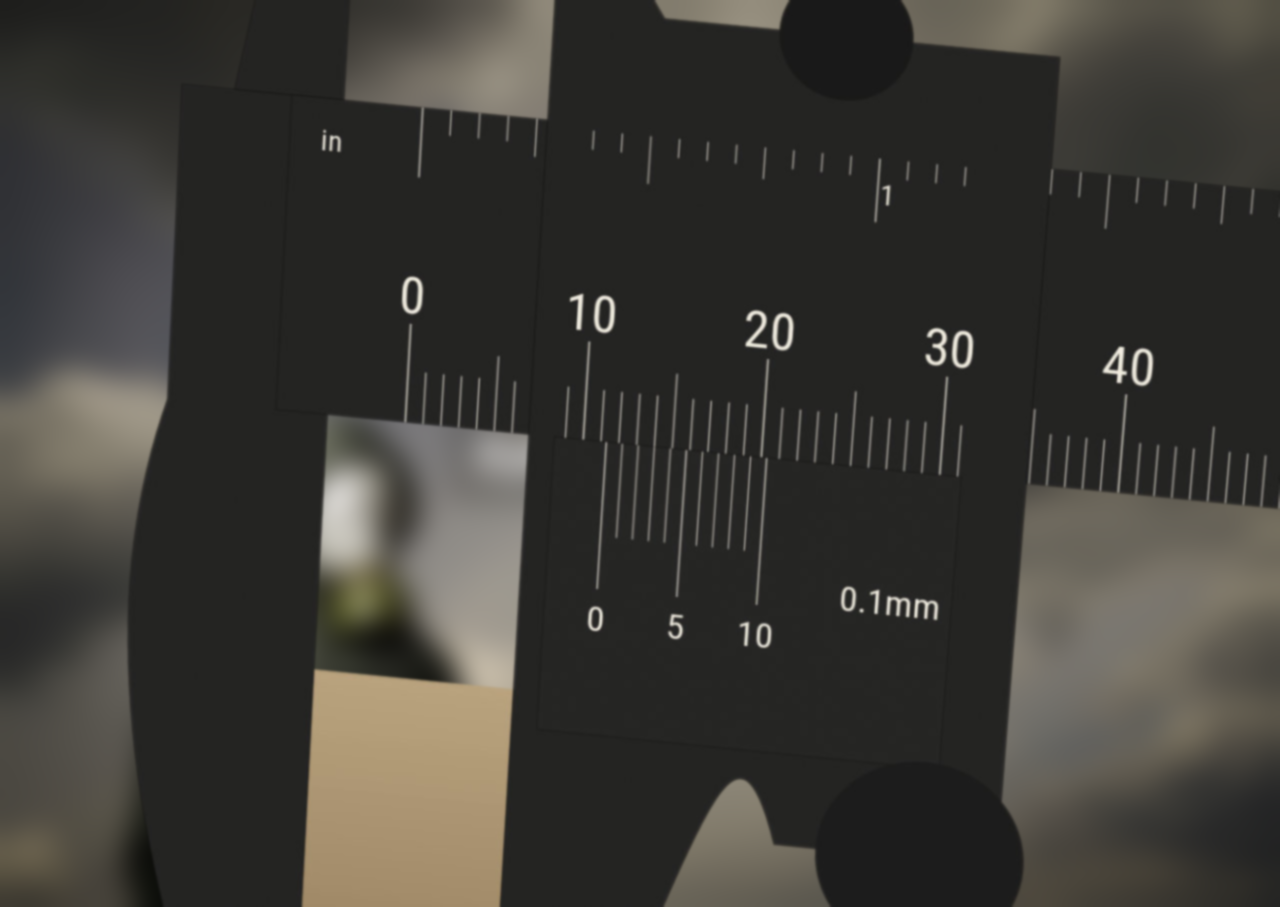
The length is 11.3 mm
